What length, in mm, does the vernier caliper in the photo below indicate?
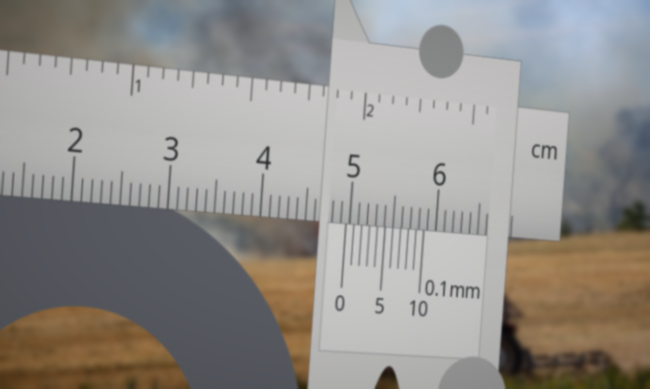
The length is 49.6 mm
